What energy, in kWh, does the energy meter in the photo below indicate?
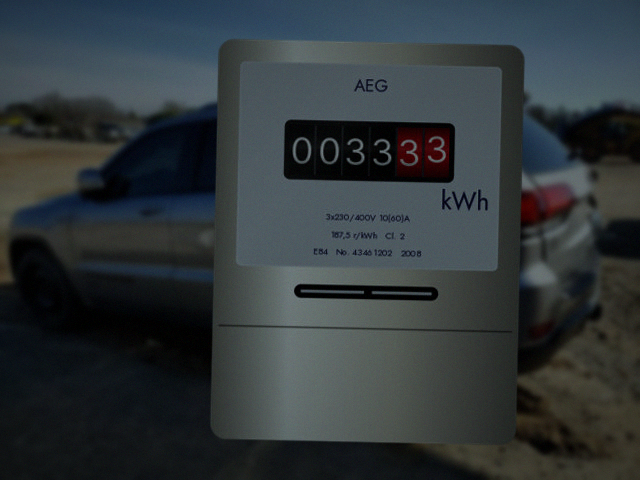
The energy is 33.33 kWh
